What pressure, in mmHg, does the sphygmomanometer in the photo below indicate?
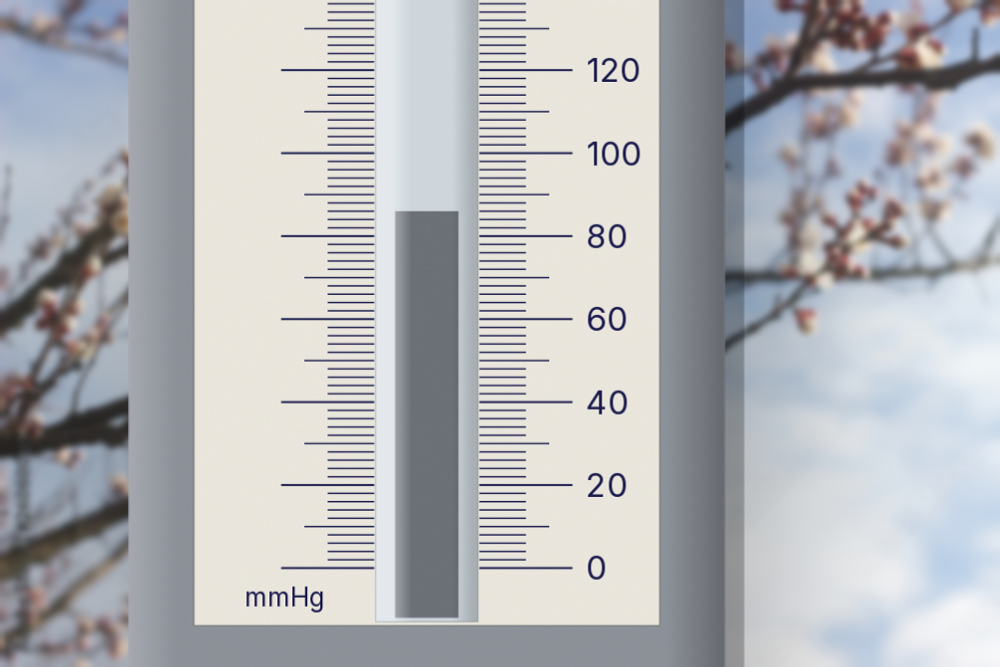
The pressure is 86 mmHg
